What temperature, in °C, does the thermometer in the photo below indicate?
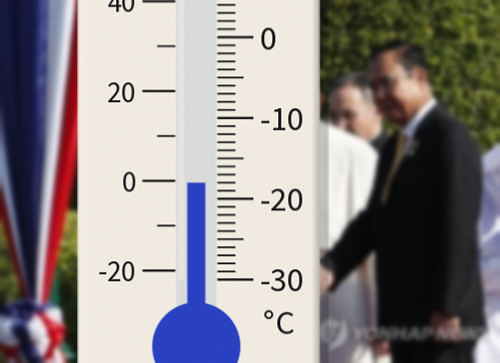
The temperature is -18 °C
